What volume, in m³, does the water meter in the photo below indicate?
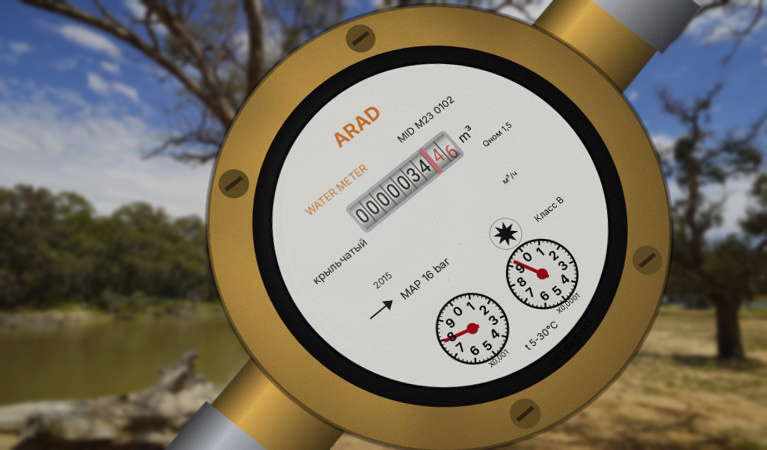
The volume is 34.4579 m³
